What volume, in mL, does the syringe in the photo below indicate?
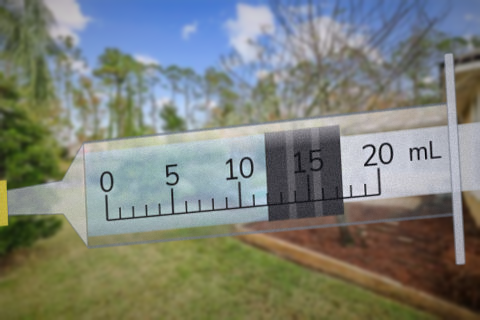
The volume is 12 mL
